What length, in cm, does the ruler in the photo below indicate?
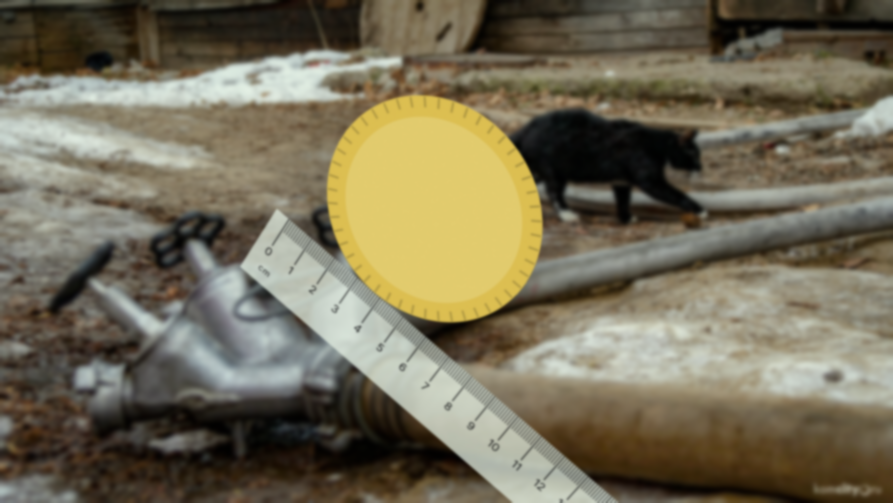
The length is 7.5 cm
